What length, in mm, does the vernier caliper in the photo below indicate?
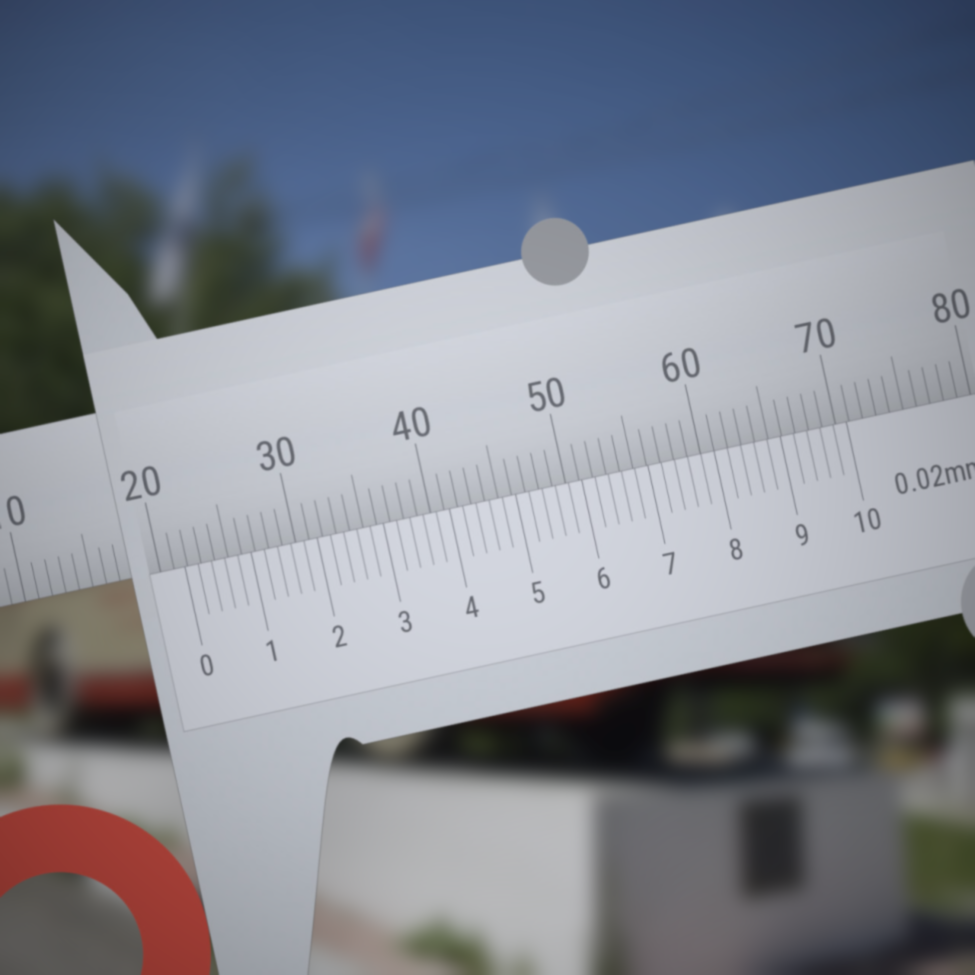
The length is 21.8 mm
